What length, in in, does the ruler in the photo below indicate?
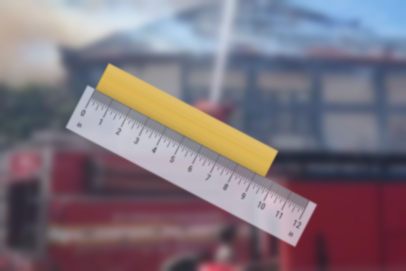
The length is 9.5 in
